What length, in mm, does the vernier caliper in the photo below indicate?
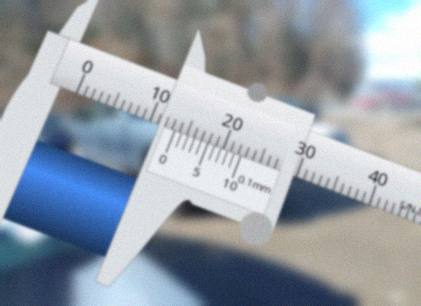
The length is 13.4 mm
